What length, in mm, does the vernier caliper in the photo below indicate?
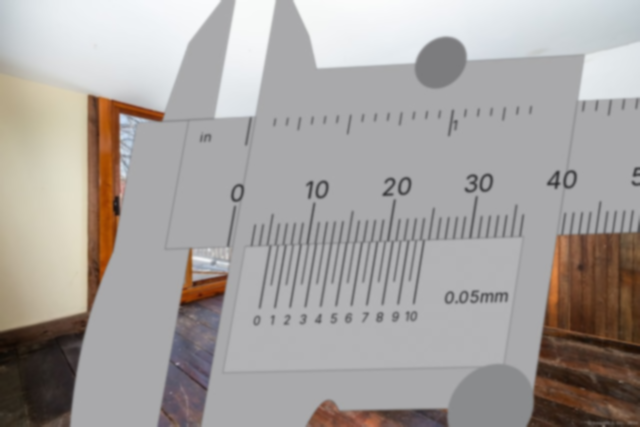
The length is 5.4 mm
